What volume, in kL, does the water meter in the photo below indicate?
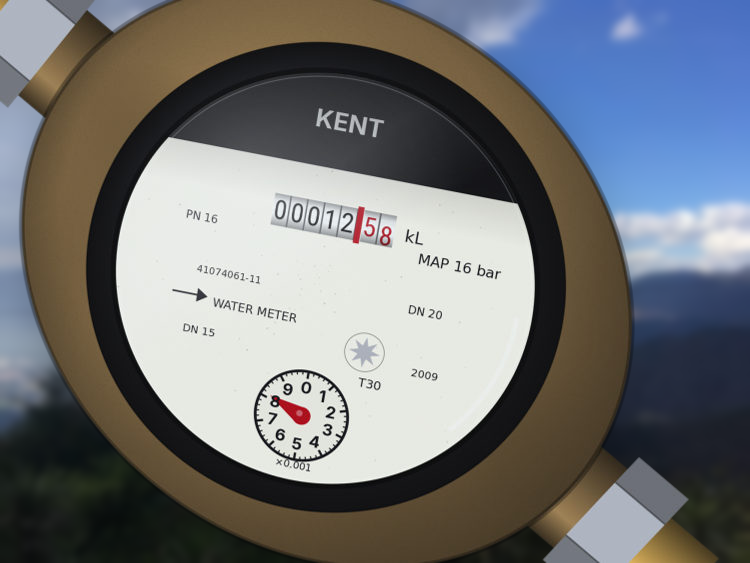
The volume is 12.578 kL
